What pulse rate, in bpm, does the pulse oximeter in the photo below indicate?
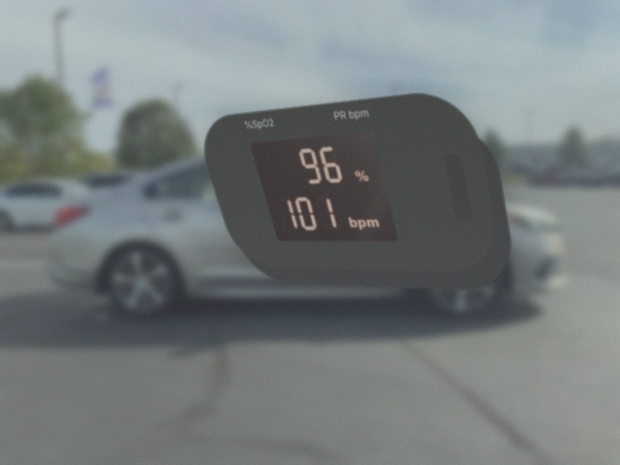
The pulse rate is 101 bpm
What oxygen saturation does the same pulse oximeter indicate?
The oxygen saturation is 96 %
